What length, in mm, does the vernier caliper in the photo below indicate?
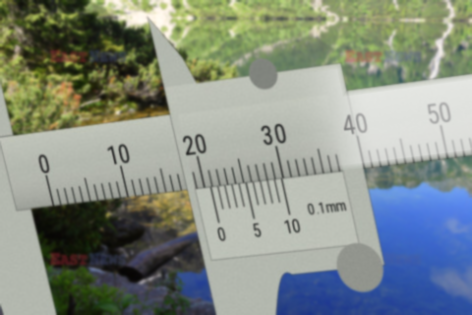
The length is 20.8 mm
